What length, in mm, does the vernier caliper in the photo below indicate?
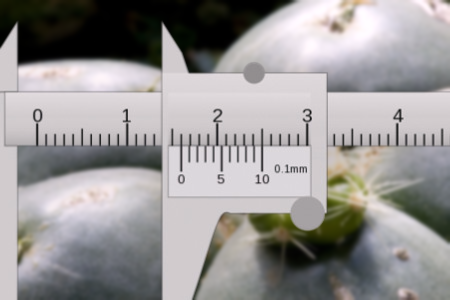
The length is 16.0 mm
